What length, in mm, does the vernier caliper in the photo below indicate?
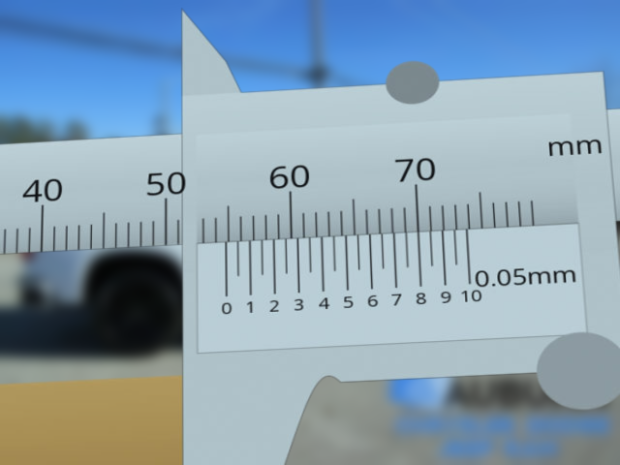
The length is 54.8 mm
